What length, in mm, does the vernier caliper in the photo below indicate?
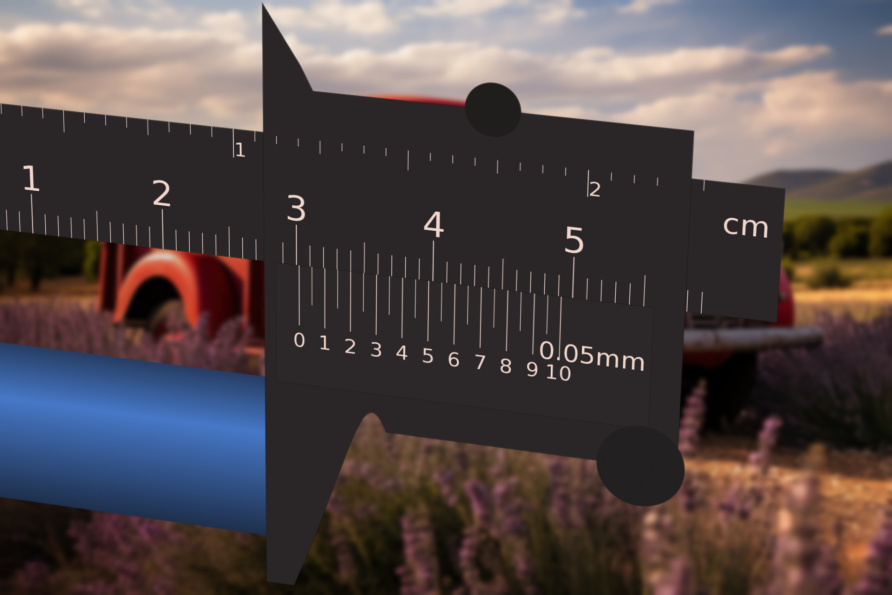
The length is 30.2 mm
